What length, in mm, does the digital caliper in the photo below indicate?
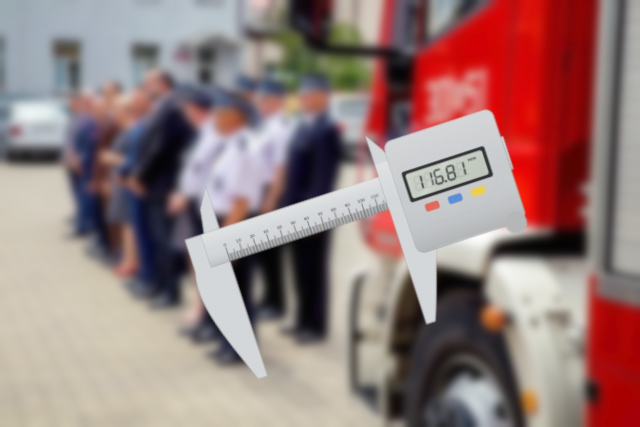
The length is 116.81 mm
